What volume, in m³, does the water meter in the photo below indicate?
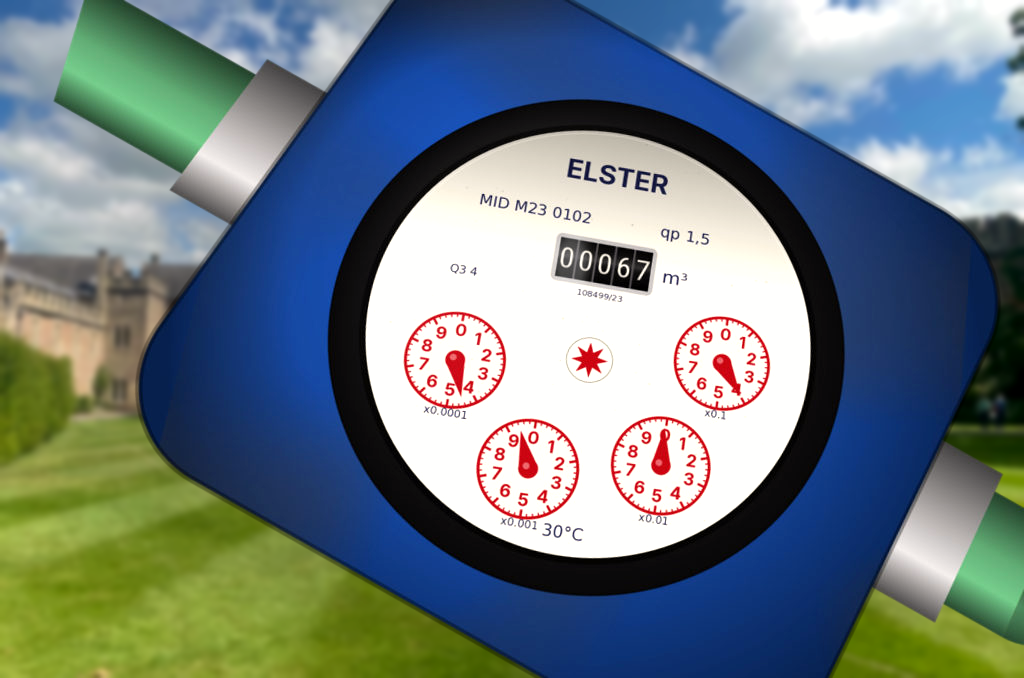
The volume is 67.3994 m³
